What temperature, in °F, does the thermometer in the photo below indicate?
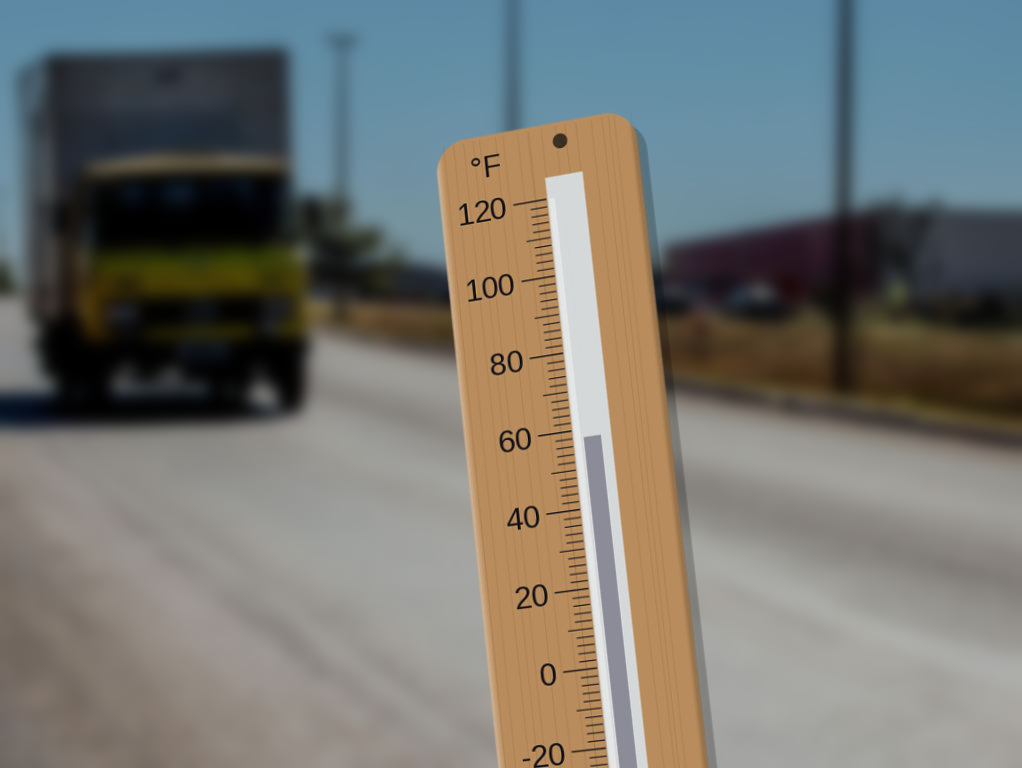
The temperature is 58 °F
